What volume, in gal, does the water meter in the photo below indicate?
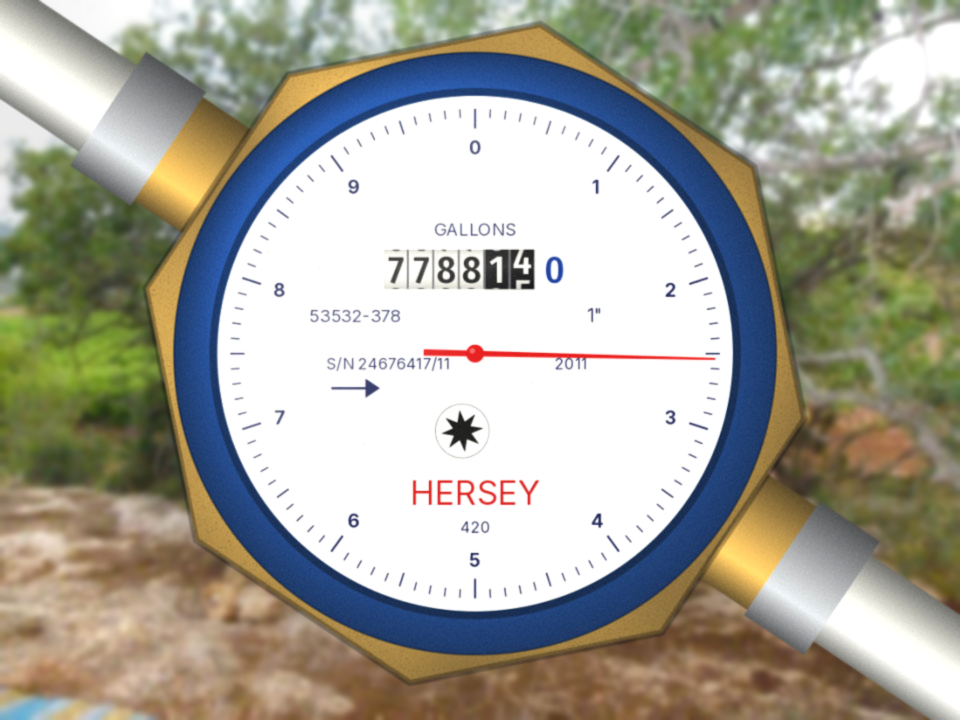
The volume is 7788142.5 gal
